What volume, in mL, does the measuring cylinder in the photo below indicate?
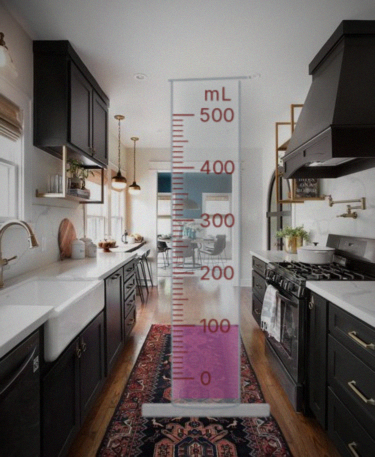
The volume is 100 mL
